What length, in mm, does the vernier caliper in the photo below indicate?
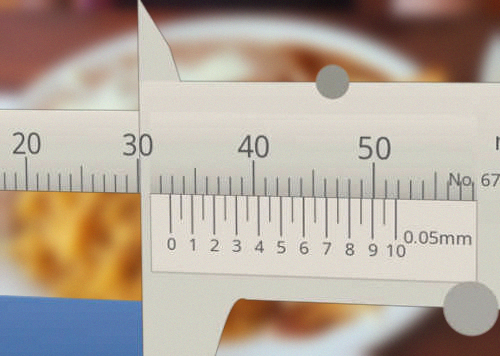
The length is 32.8 mm
